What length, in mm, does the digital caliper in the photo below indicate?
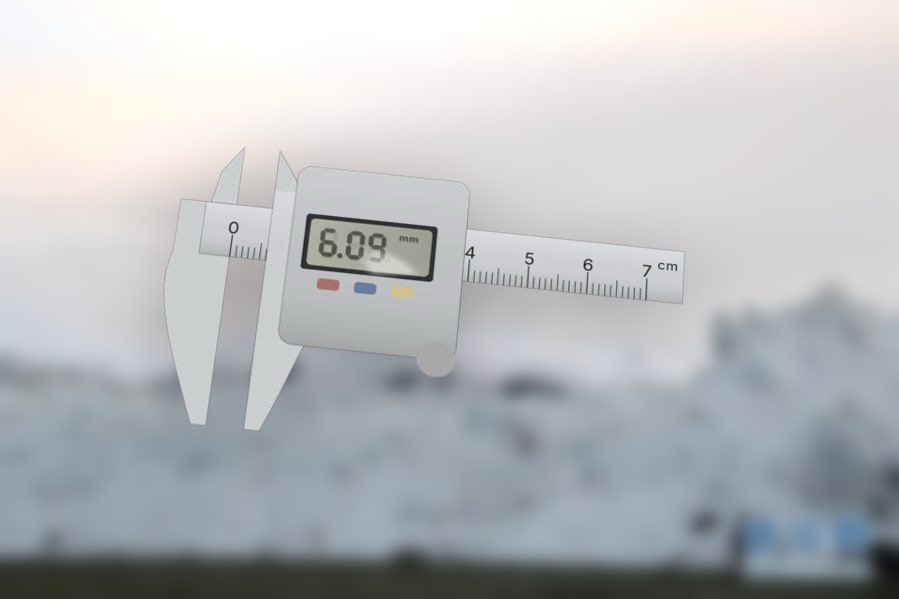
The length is 6.09 mm
